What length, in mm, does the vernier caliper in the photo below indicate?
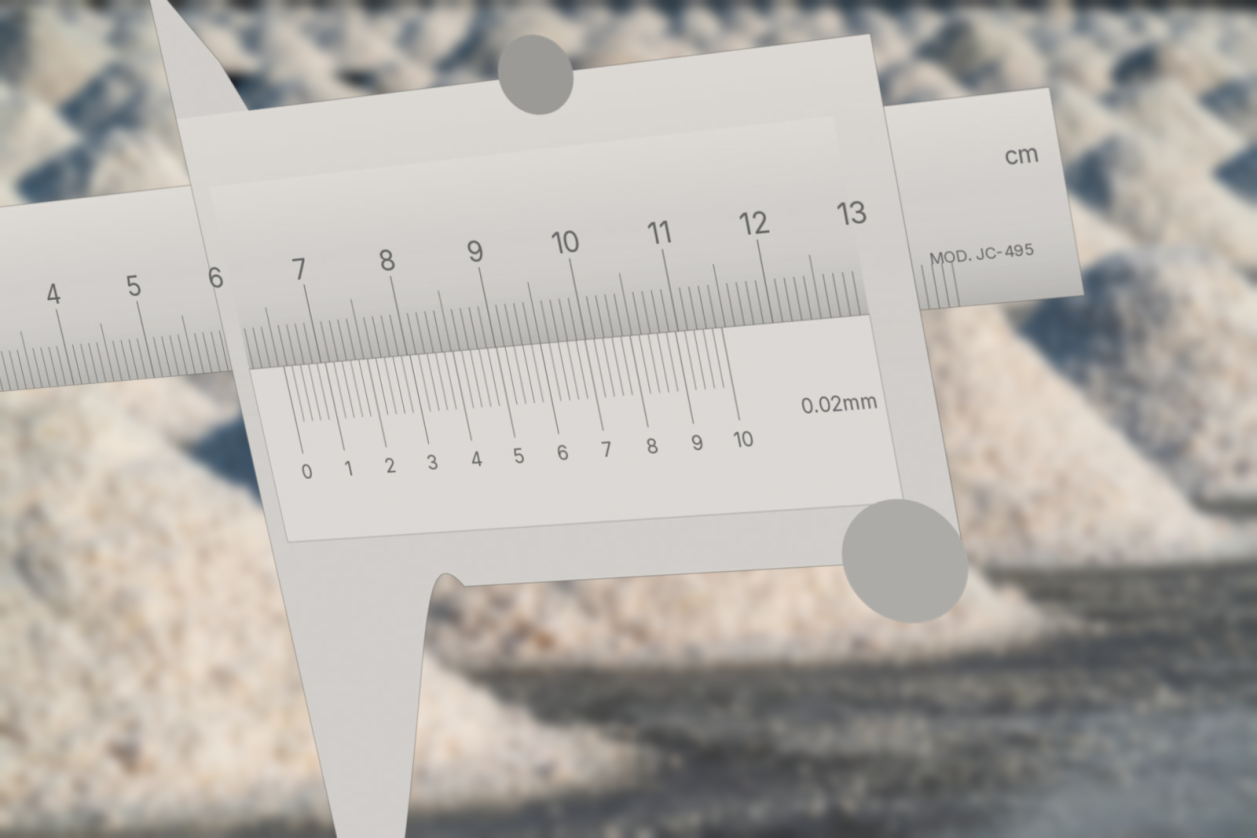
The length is 65.6 mm
